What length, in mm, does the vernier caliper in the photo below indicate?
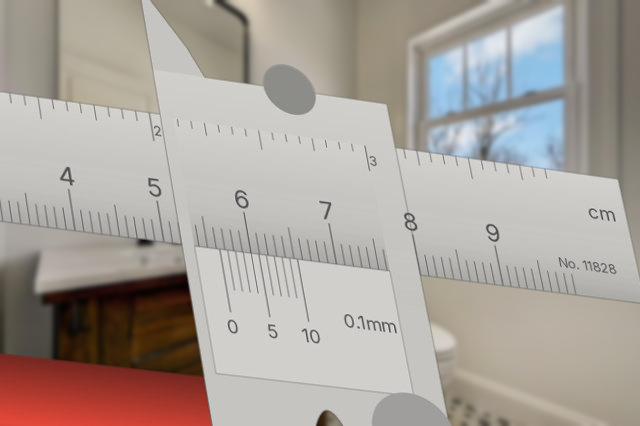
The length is 56.4 mm
